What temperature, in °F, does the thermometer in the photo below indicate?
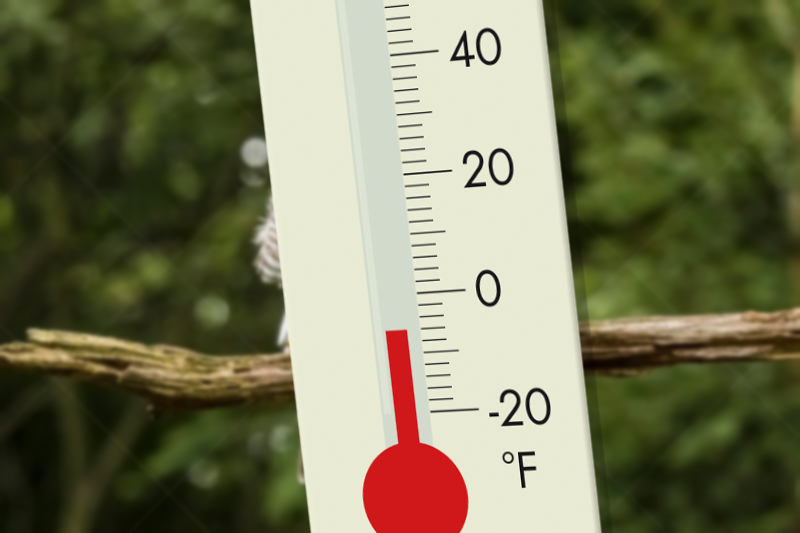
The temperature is -6 °F
